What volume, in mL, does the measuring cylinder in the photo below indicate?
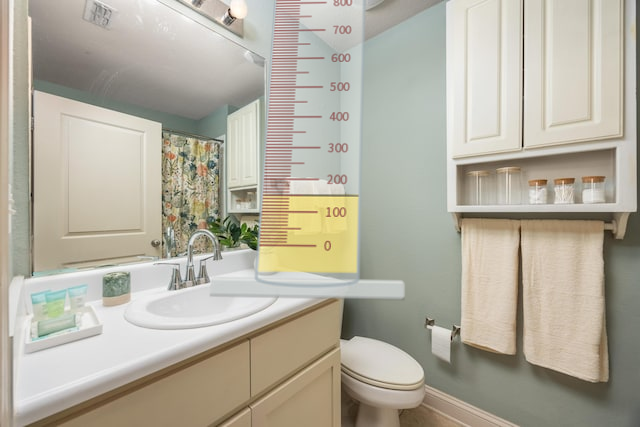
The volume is 150 mL
